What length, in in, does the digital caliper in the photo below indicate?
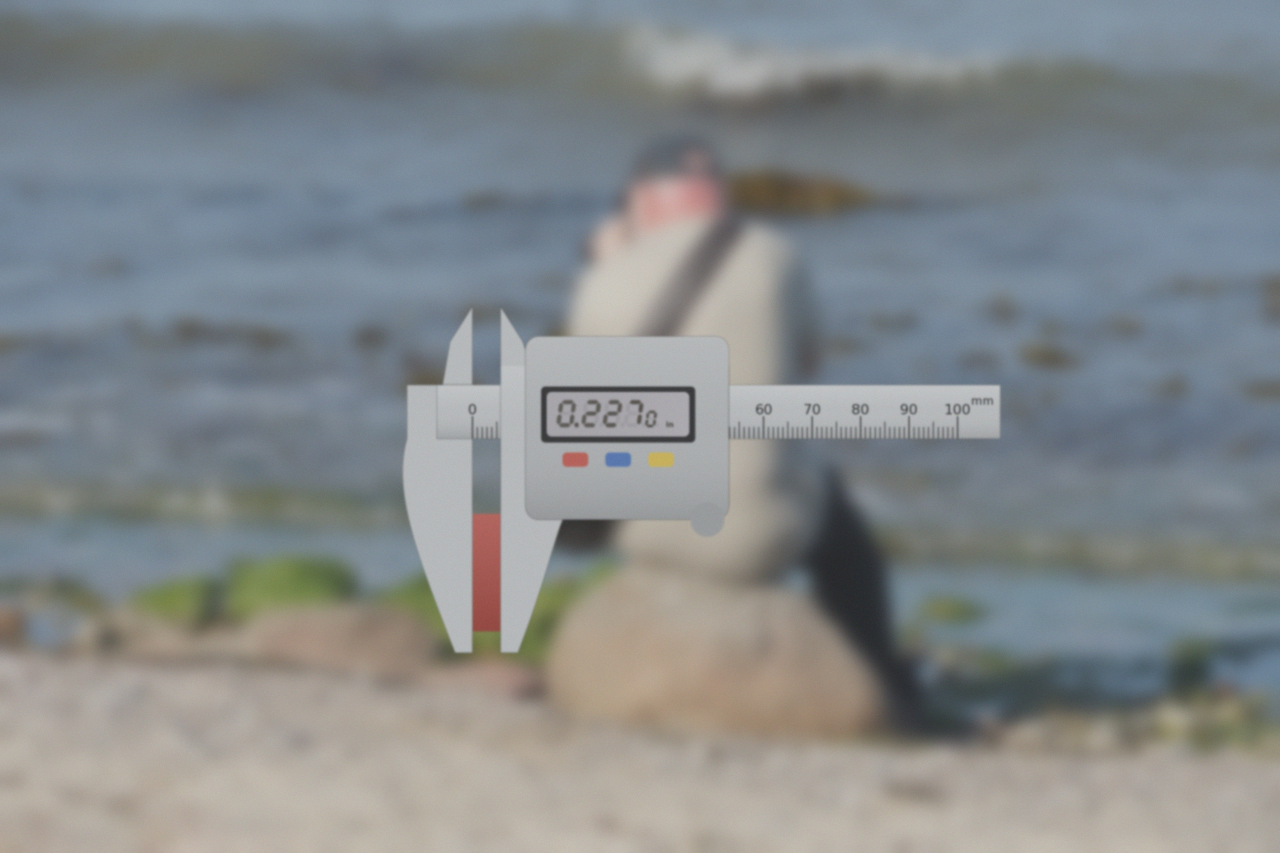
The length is 0.2270 in
